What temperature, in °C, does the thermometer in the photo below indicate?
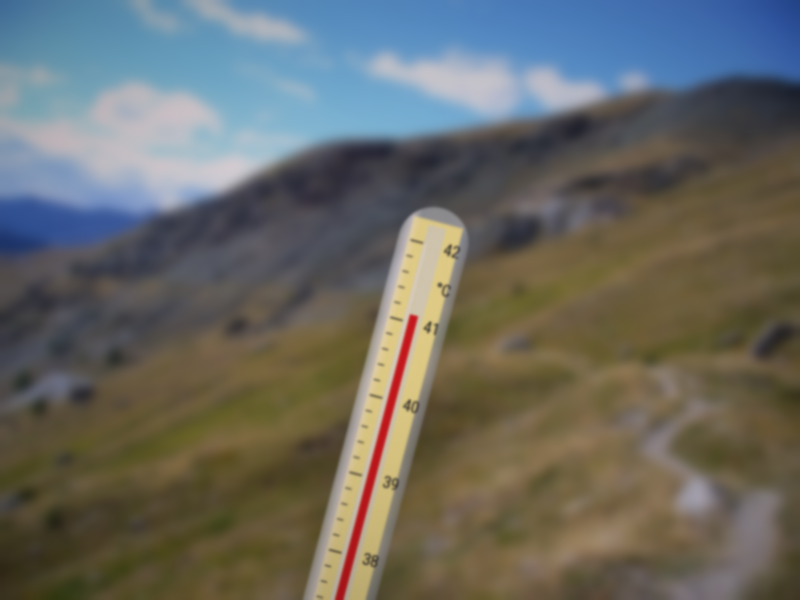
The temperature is 41.1 °C
